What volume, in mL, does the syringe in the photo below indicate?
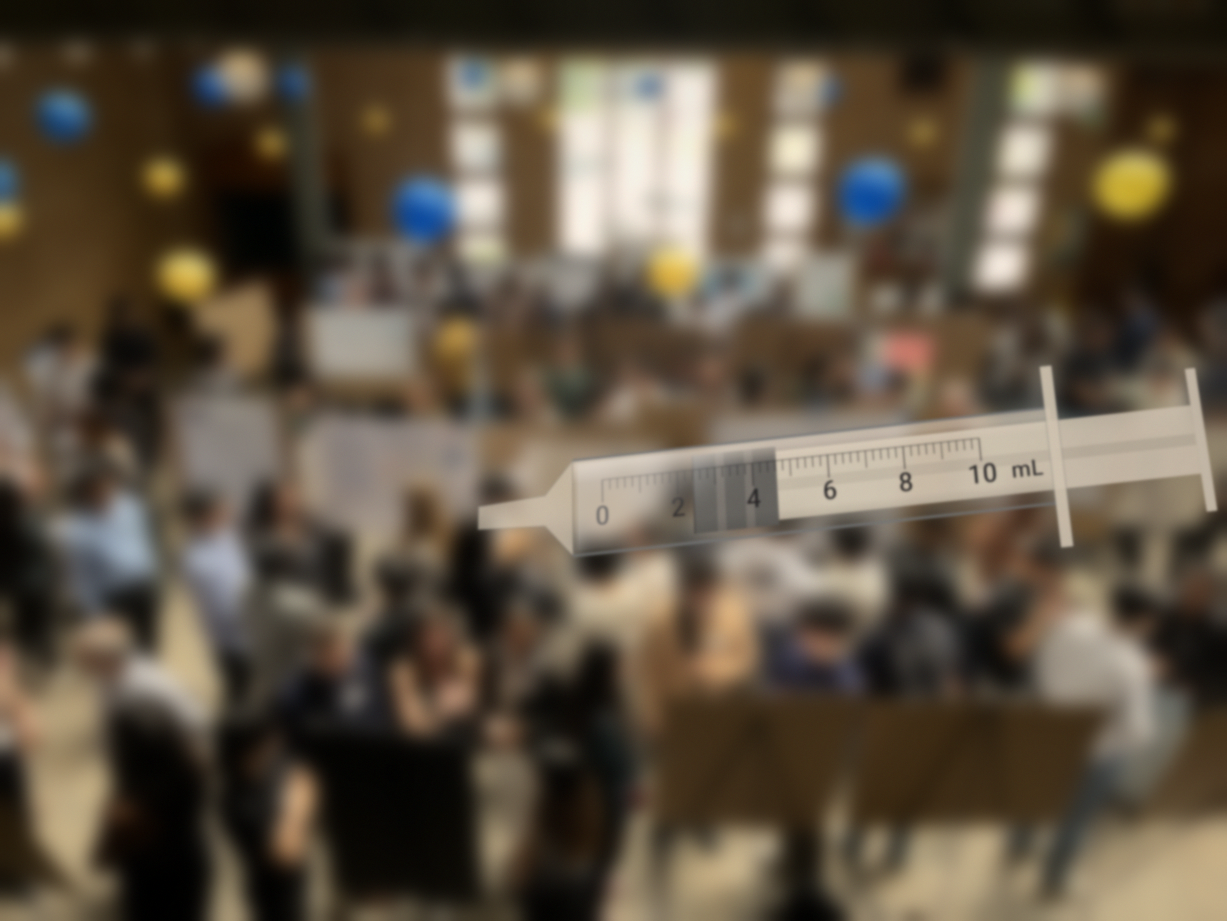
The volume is 2.4 mL
